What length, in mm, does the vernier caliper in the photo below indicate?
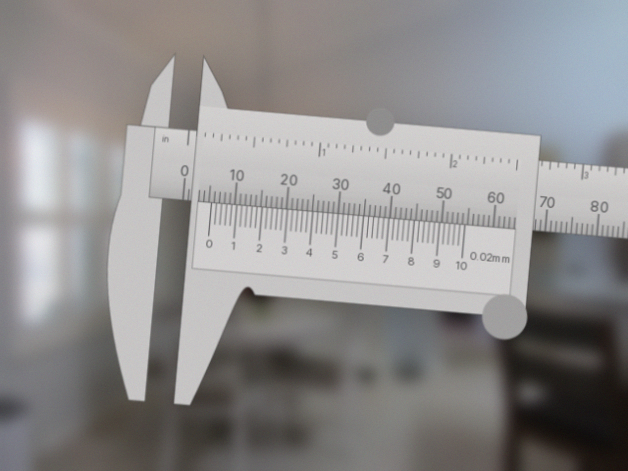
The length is 5.5 mm
